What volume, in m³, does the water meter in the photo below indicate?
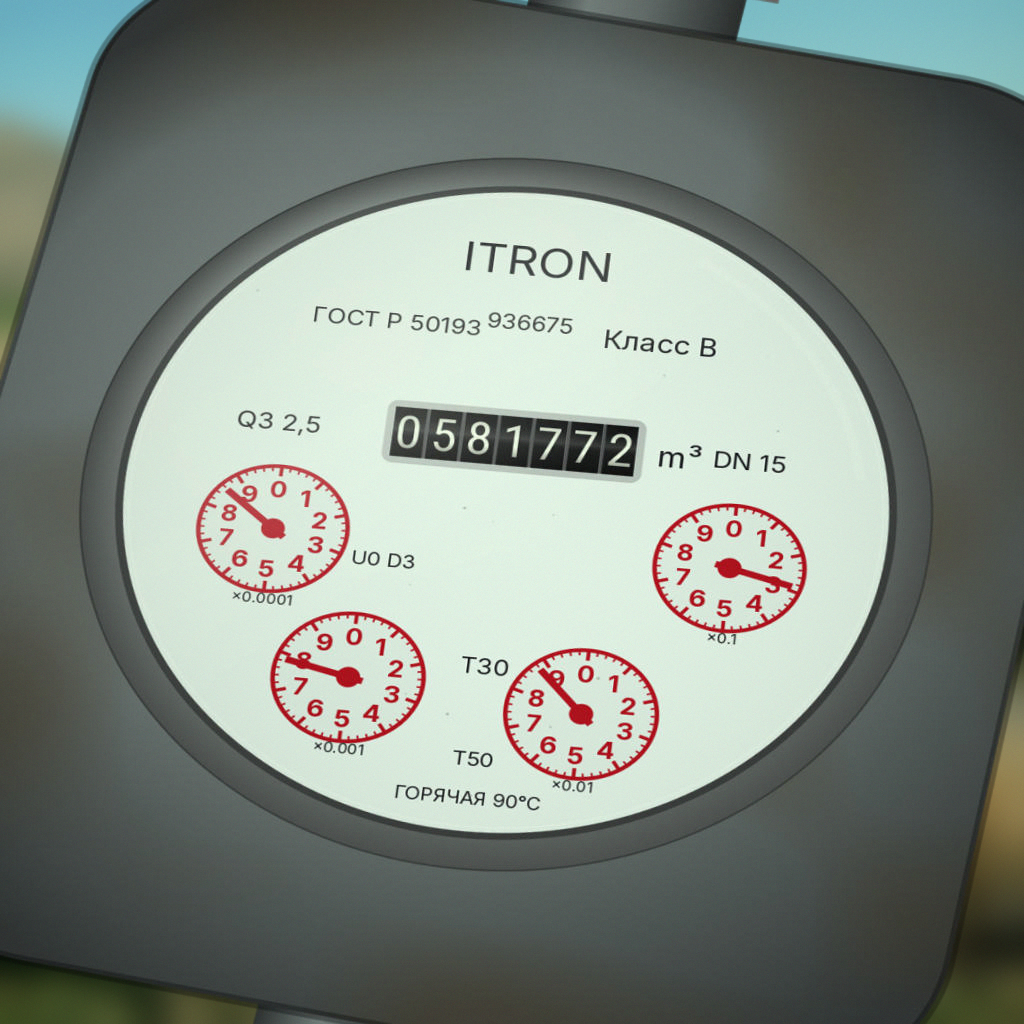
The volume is 581772.2878 m³
